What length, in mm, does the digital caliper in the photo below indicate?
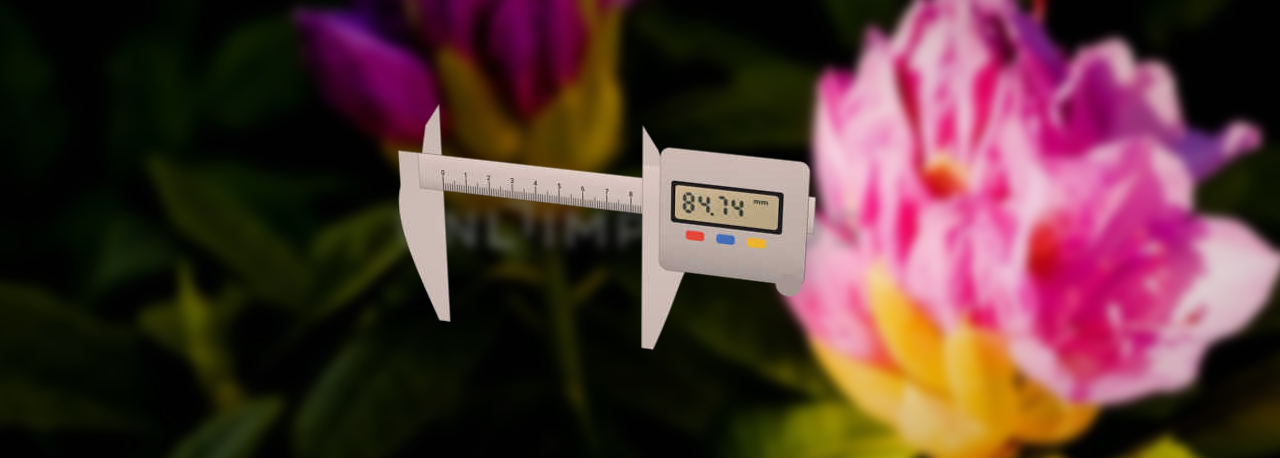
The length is 84.74 mm
